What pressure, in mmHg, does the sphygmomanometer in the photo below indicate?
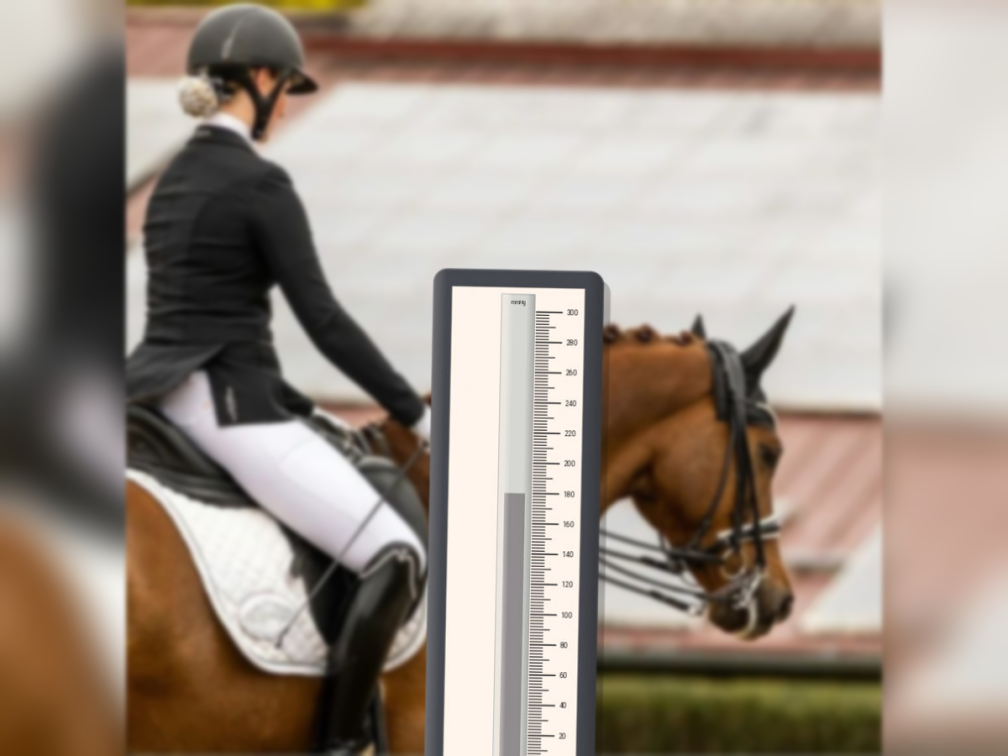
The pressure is 180 mmHg
